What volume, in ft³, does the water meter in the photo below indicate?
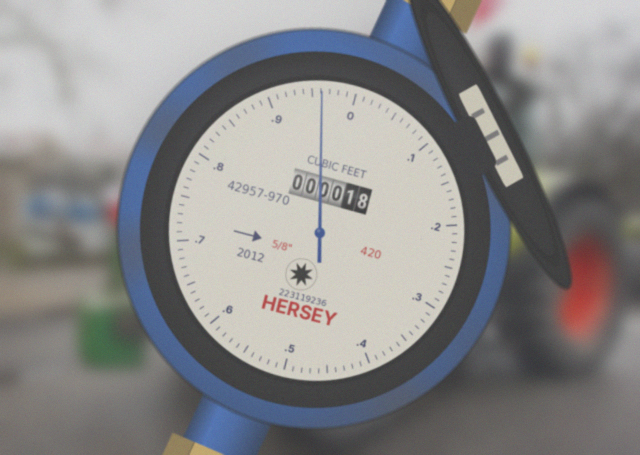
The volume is 17.96 ft³
